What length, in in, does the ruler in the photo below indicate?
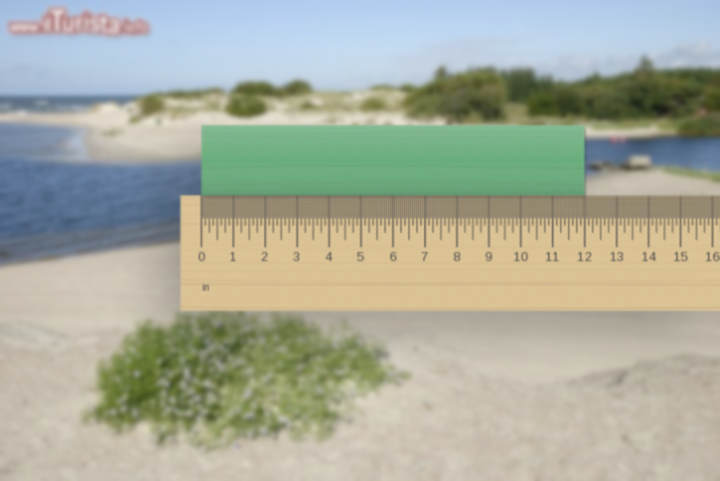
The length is 12 in
